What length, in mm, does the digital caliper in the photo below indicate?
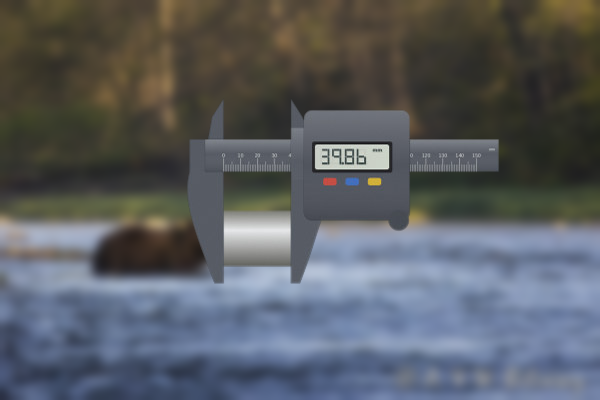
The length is 39.86 mm
